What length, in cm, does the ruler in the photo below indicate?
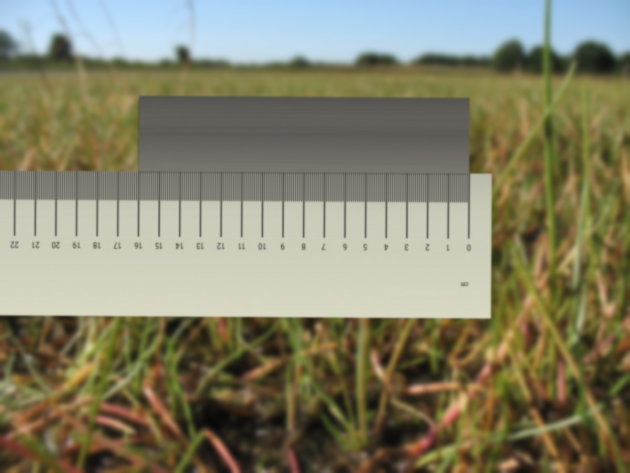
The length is 16 cm
